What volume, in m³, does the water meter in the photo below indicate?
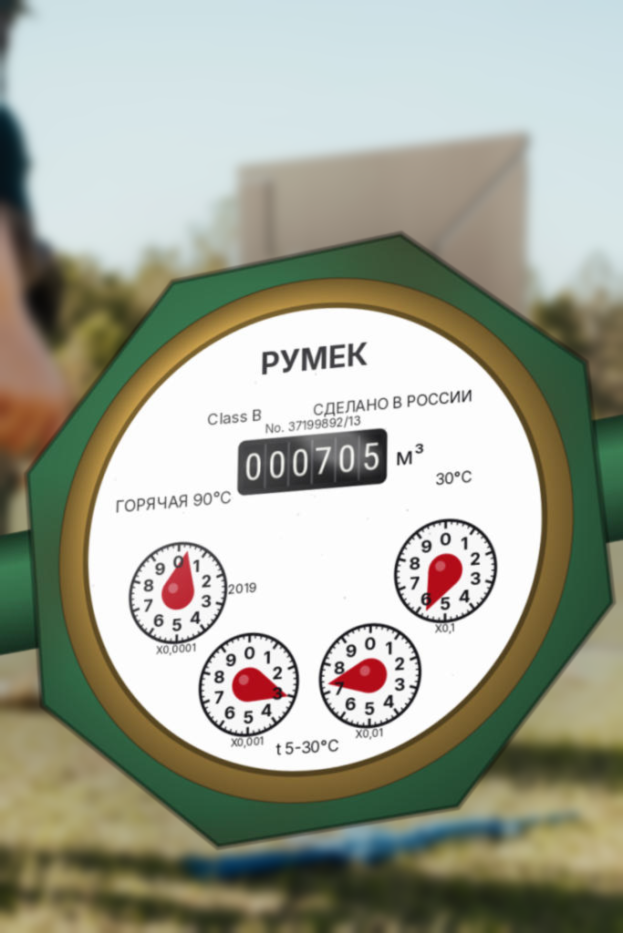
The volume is 705.5730 m³
